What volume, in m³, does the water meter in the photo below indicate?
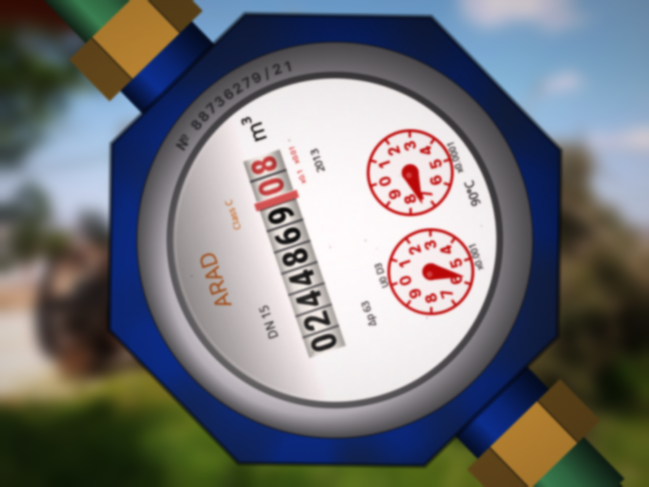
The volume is 244869.0857 m³
